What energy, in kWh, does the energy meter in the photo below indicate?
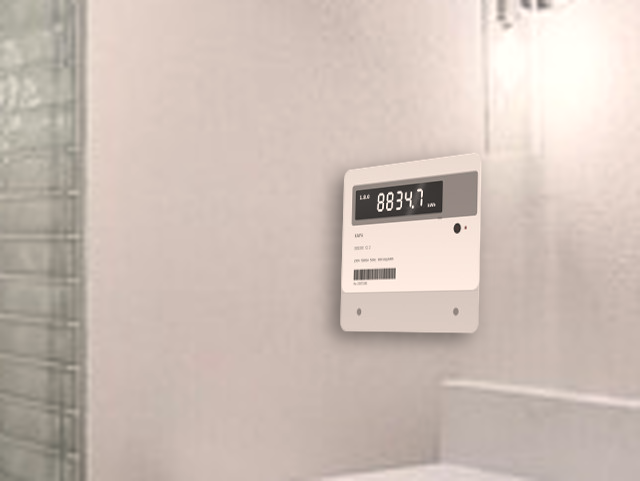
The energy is 8834.7 kWh
